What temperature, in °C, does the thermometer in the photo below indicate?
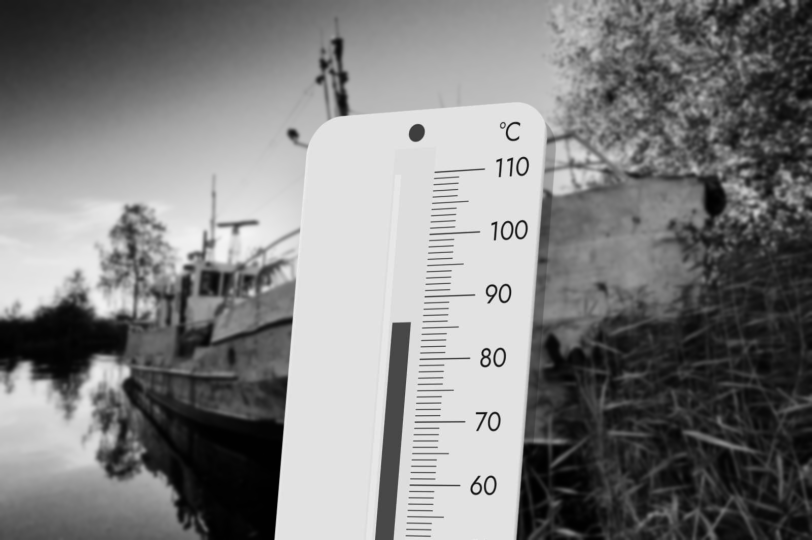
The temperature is 86 °C
